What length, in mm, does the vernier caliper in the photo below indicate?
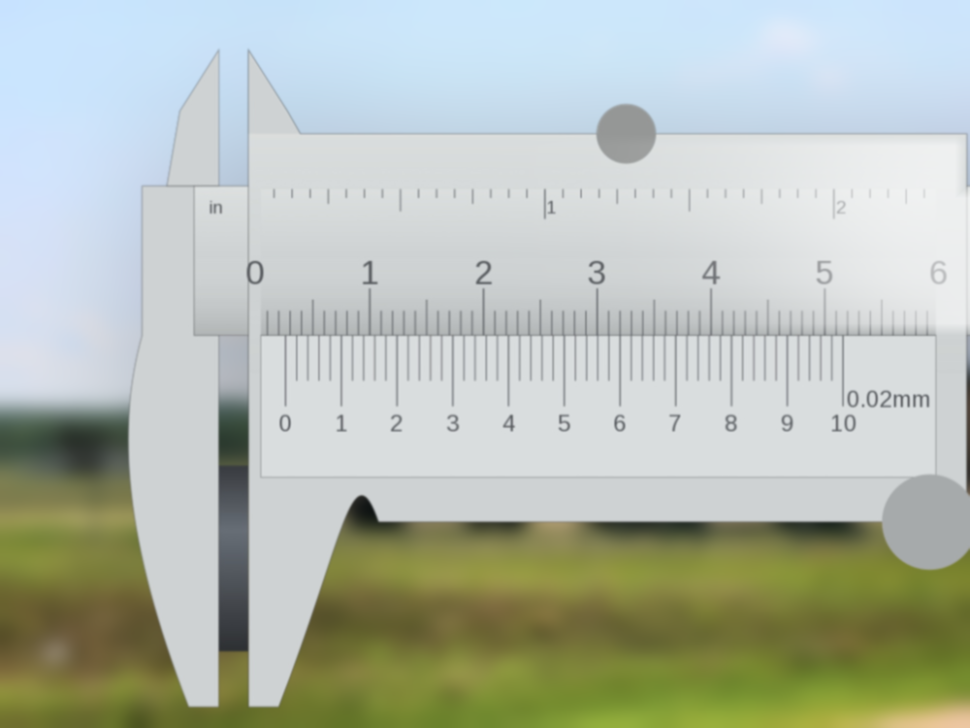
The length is 2.6 mm
